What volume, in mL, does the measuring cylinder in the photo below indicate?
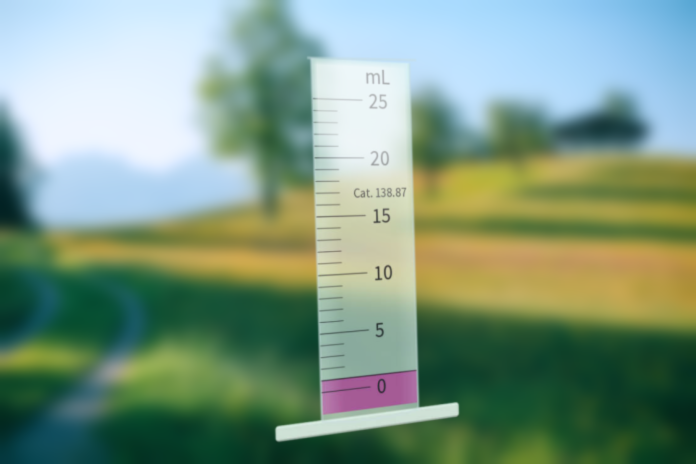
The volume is 1 mL
